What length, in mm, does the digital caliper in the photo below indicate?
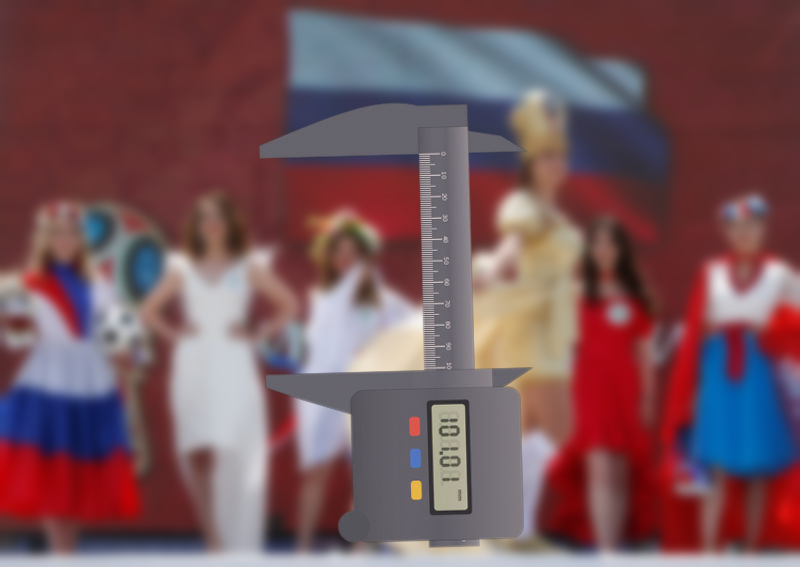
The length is 101.01 mm
